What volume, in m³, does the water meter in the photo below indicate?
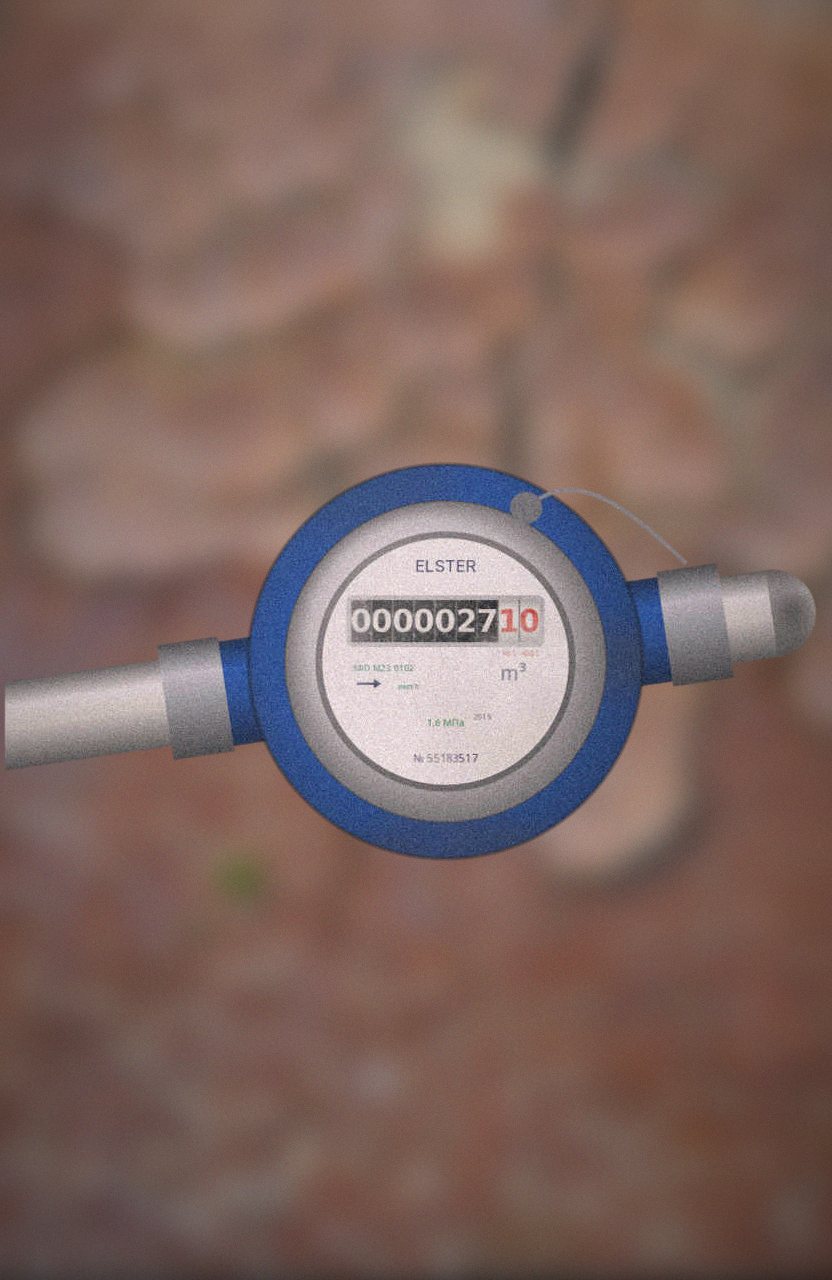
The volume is 27.10 m³
